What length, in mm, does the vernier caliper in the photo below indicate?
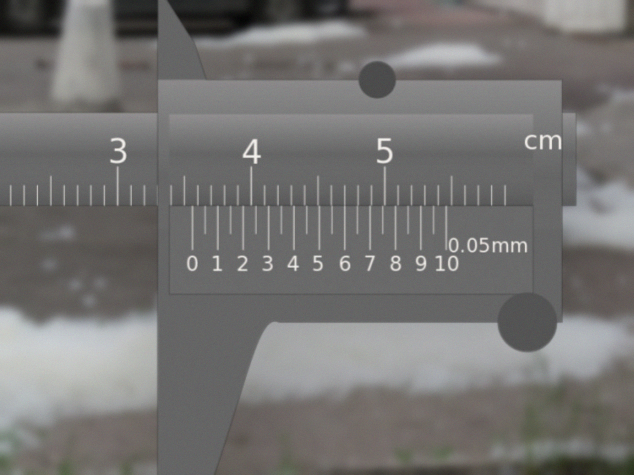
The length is 35.6 mm
